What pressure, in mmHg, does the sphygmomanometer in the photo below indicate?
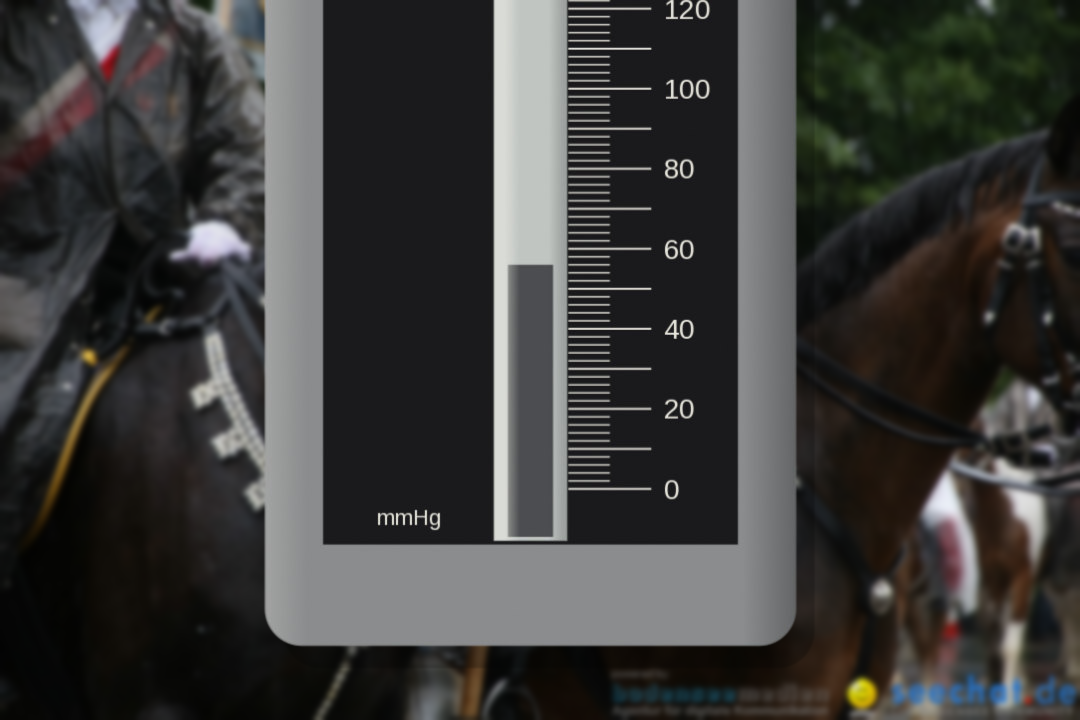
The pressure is 56 mmHg
